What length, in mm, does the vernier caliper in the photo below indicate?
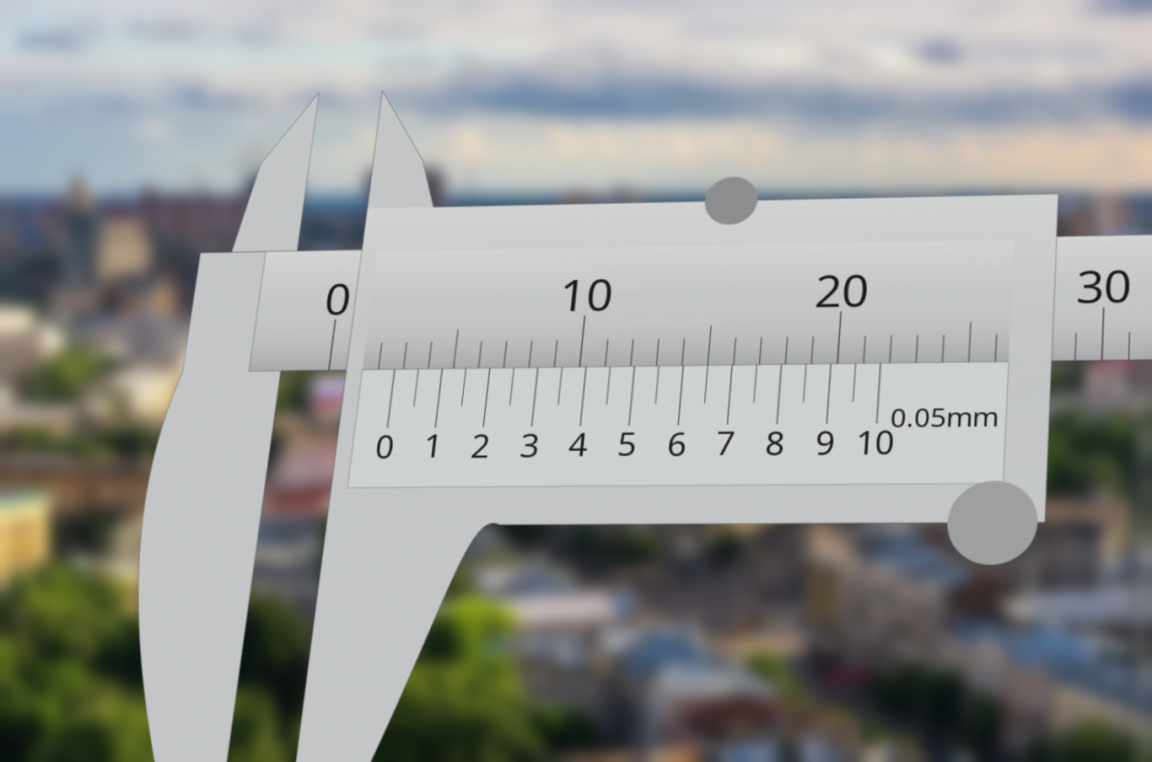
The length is 2.65 mm
